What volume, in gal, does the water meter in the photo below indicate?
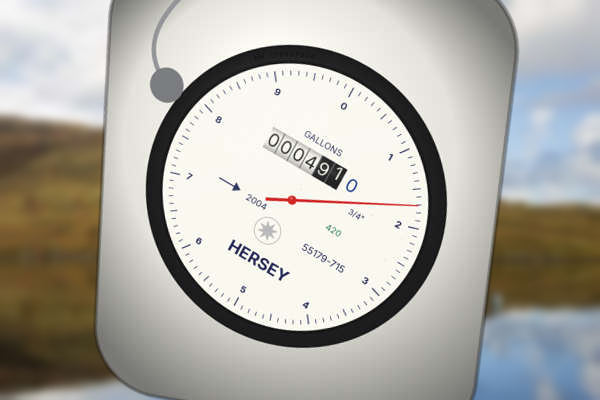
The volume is 4911.7 gal
